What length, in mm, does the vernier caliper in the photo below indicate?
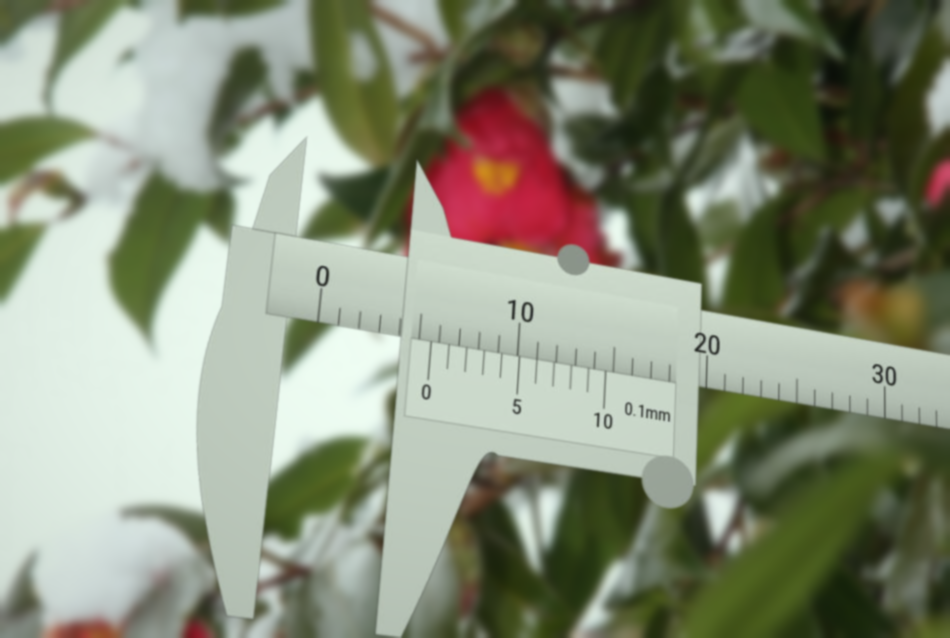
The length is 5.6 mm
